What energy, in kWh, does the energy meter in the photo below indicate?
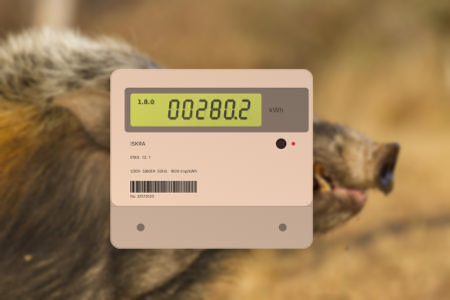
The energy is 280.2 kWh
